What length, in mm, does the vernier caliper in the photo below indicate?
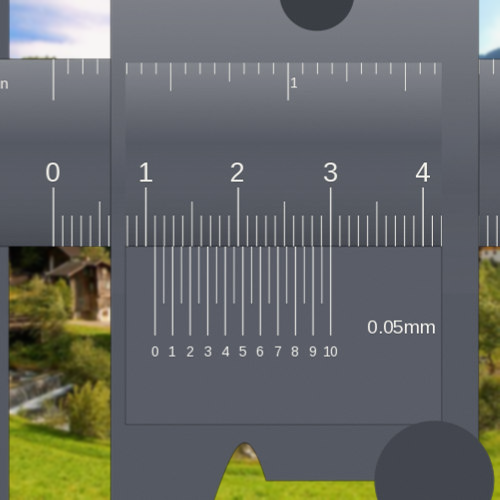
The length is 11.0 mm
